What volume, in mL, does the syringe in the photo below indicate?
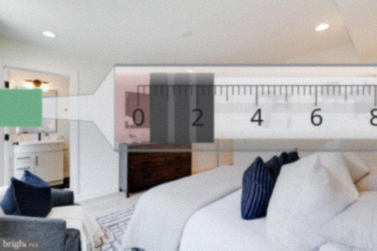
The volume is 0.4 mL
